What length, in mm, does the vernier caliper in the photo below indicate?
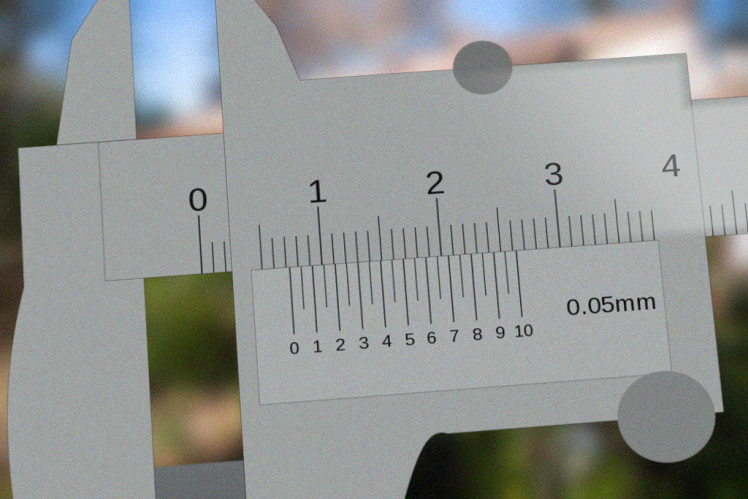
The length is 7.3 mm
